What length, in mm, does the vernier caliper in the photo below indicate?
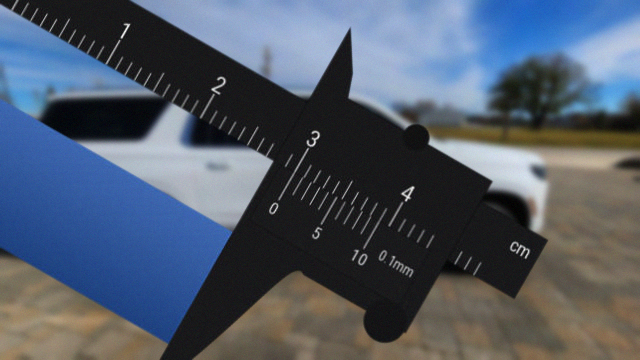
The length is 30.0 mm
